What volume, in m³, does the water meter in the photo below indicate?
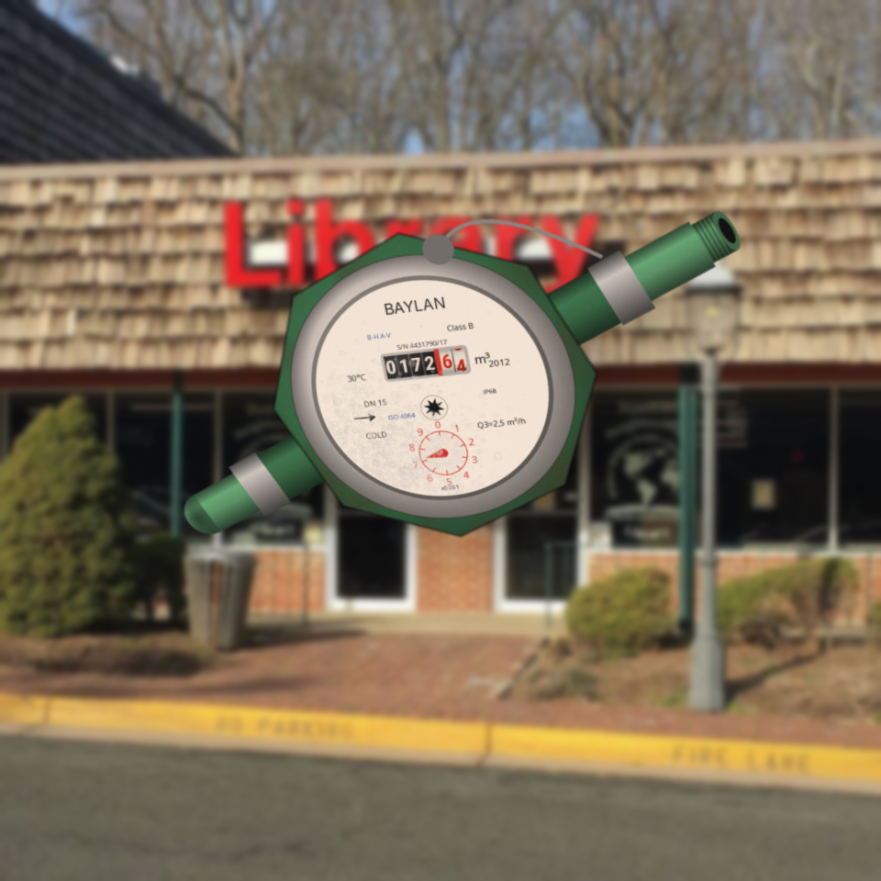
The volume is 172.637 m³
